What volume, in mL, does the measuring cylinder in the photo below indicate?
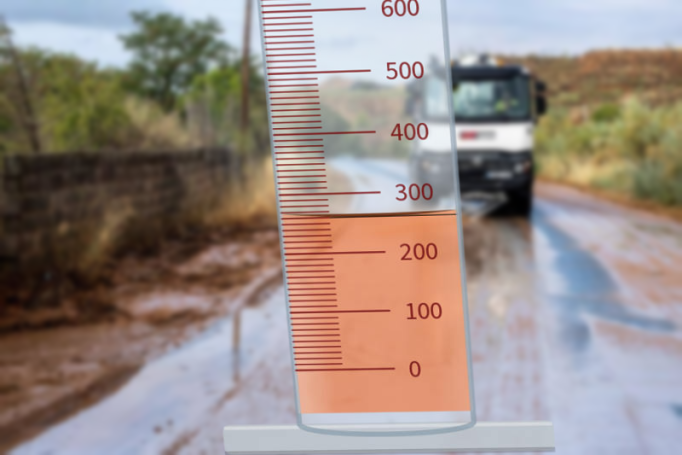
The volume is 260 mL
